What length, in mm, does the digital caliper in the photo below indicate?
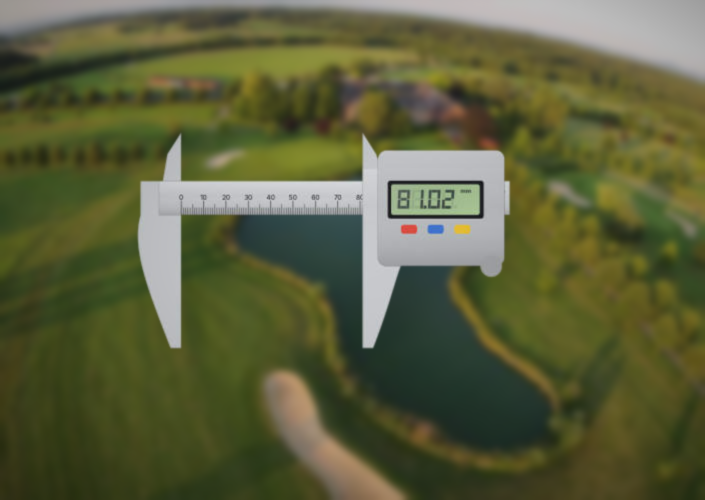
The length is 81.02 mm
